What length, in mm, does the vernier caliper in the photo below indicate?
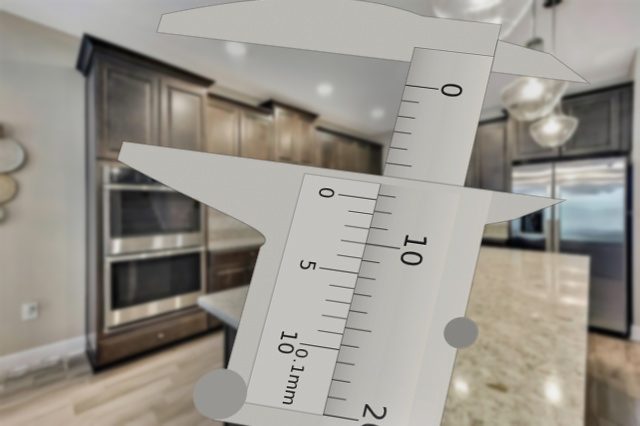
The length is 7.3 mm
